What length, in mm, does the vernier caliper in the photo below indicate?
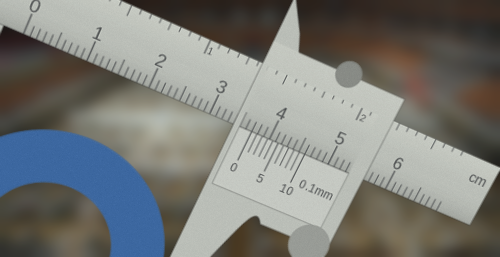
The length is 37.0 mm
